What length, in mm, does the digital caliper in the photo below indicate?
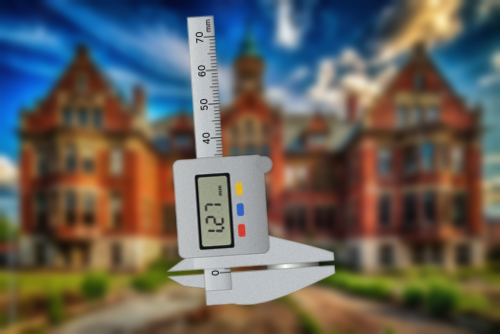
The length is 1.27 mm
